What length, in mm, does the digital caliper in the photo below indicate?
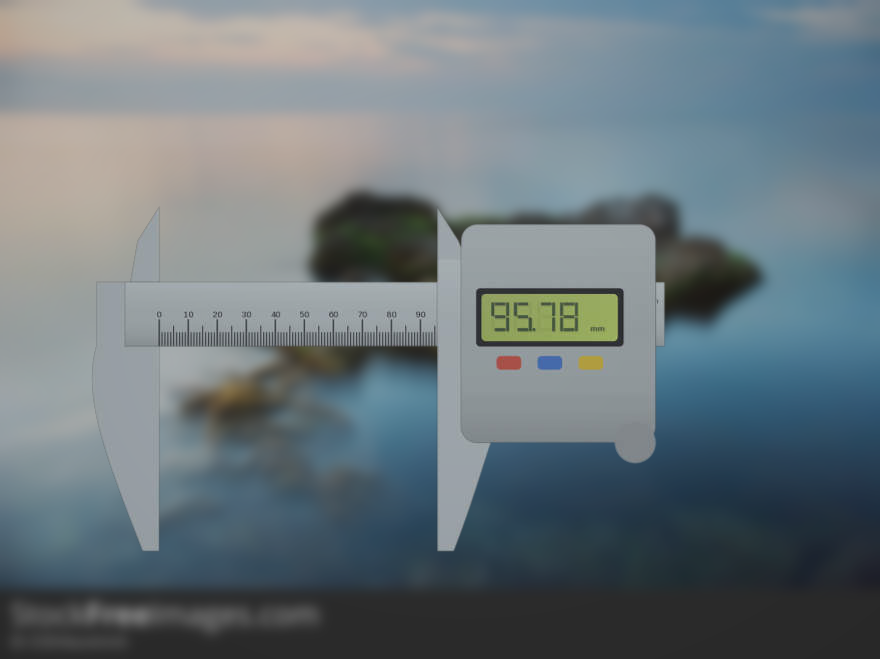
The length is 95.78 mm
